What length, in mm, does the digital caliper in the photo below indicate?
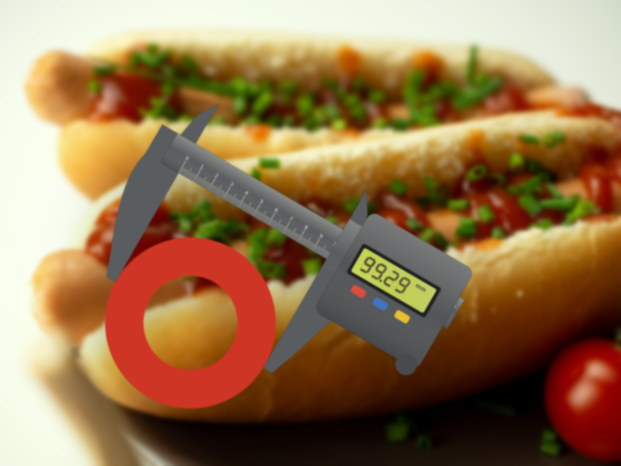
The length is 99.29 mm
